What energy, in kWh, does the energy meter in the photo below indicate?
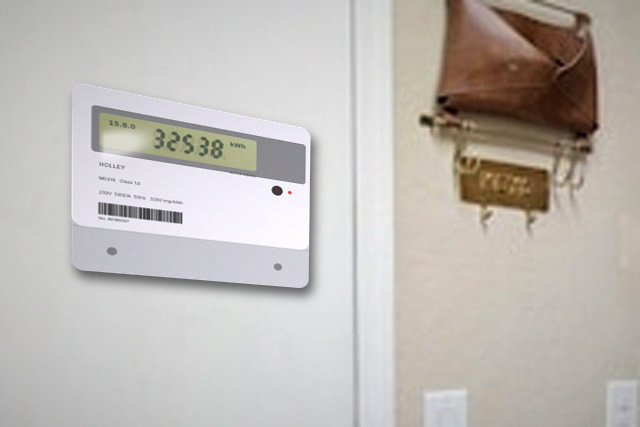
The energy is 32538 kWh
